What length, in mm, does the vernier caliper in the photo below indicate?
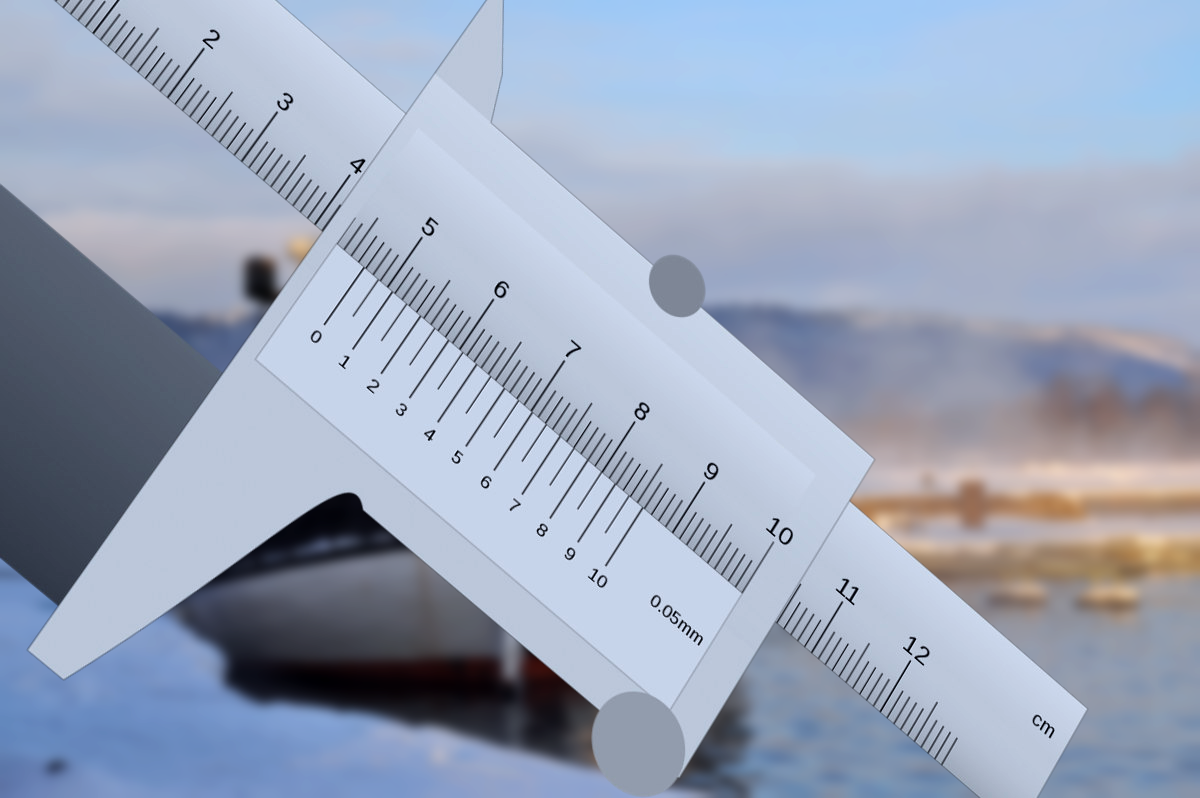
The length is 46.8 mm
